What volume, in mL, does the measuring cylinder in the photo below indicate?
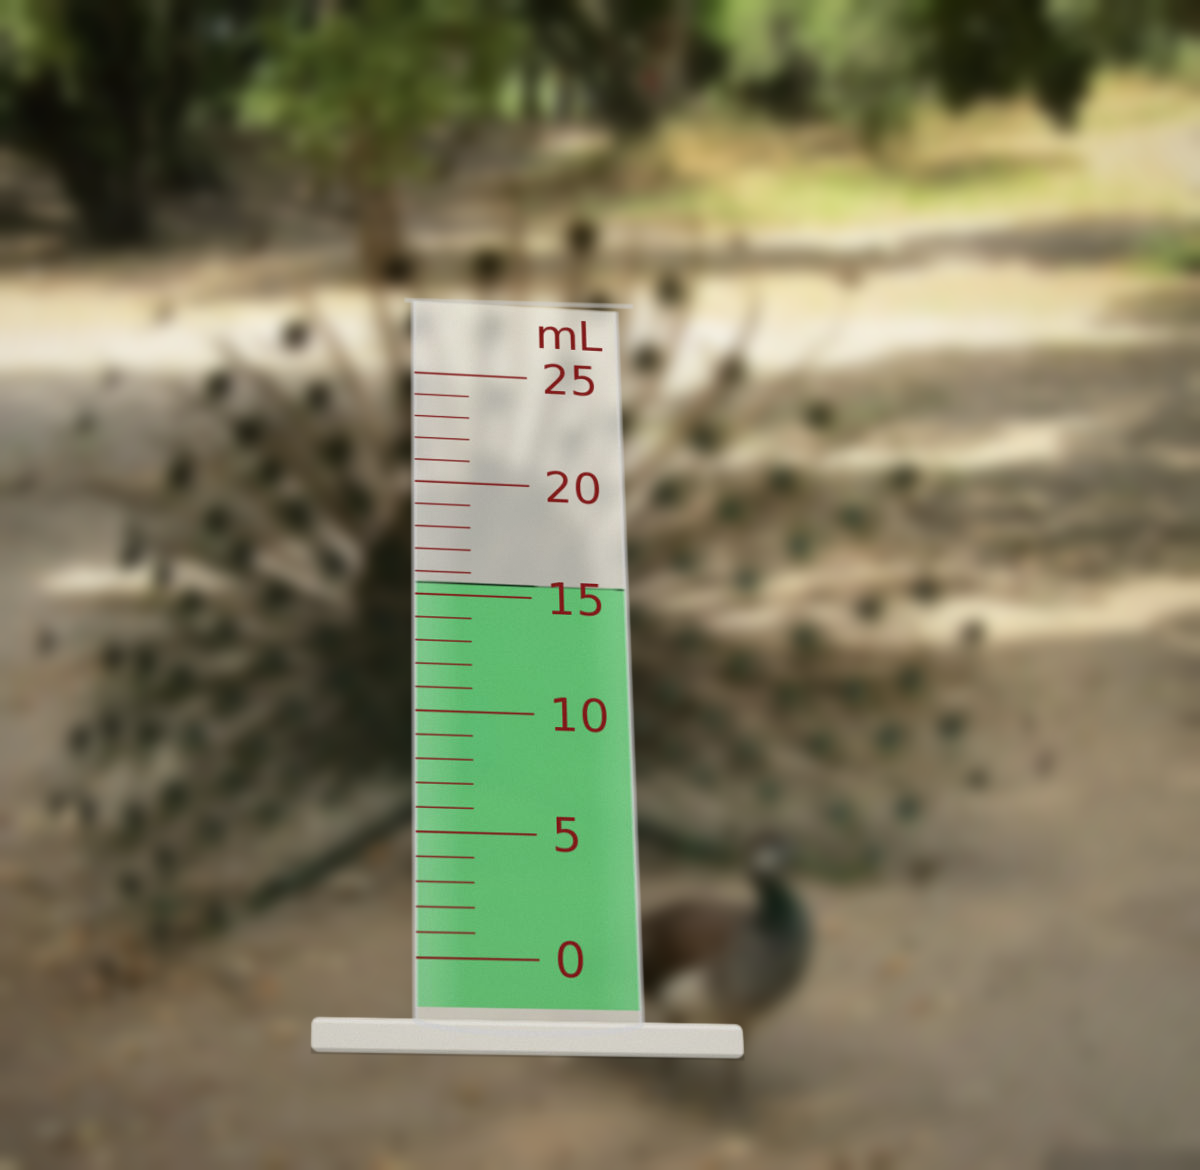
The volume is 15.5 mL
